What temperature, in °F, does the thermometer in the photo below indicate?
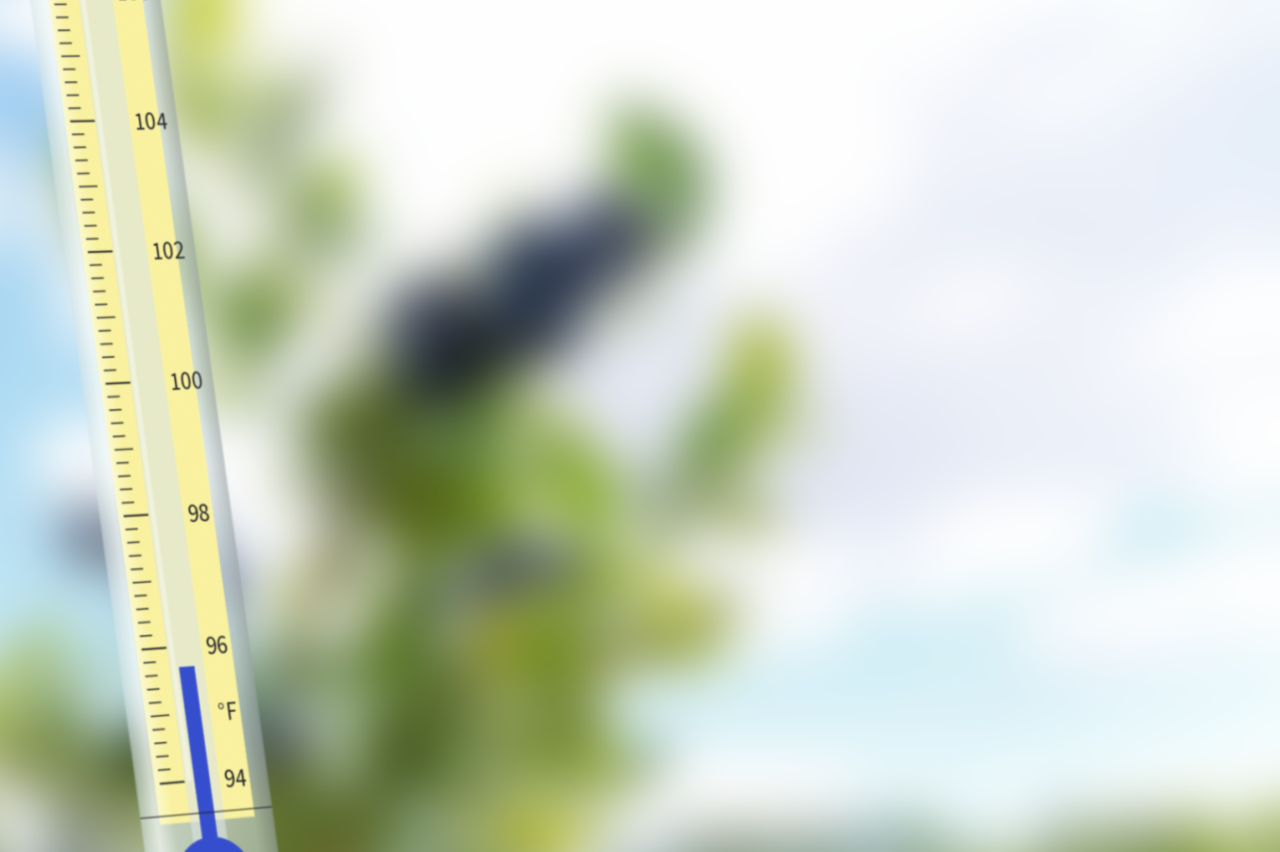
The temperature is 95.7 °F
